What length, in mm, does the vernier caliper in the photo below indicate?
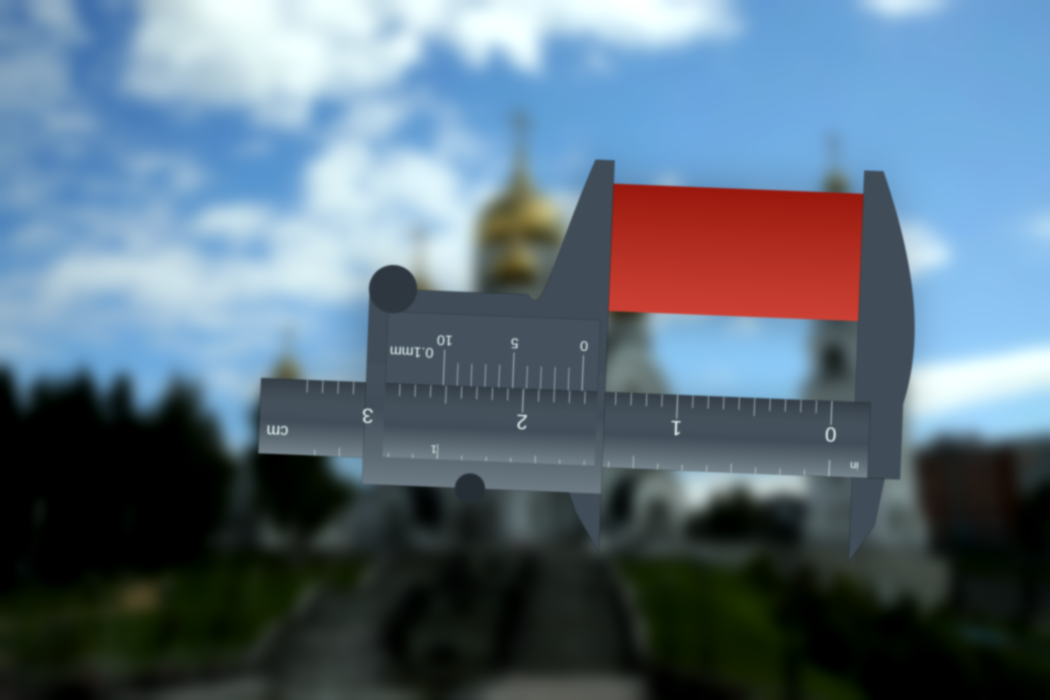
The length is 16.2 mm
